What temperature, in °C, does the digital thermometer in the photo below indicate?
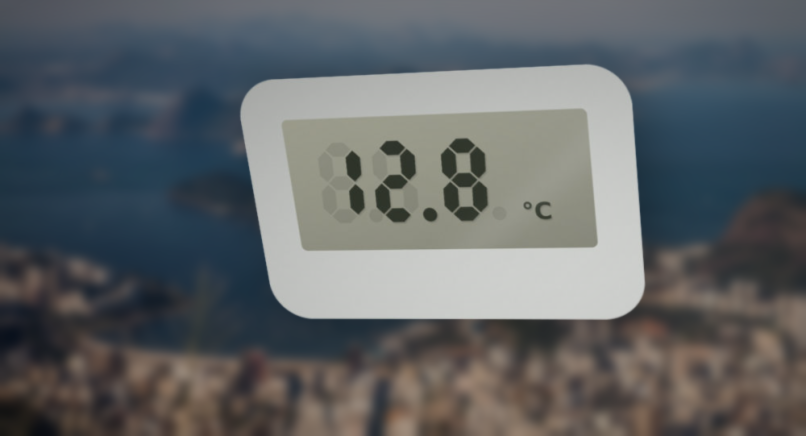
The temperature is 12.8 °C
